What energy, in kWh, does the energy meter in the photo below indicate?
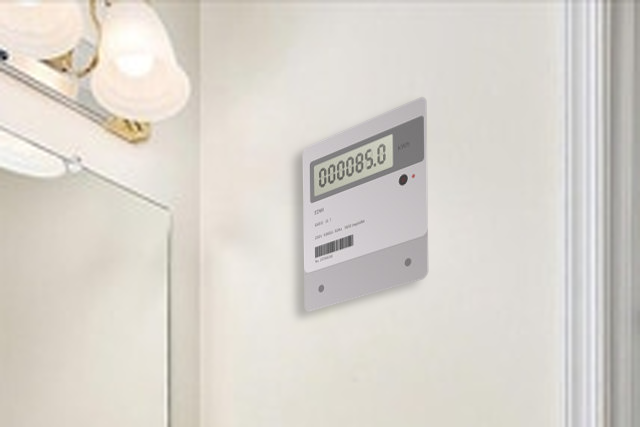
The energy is 85.0 kWh
